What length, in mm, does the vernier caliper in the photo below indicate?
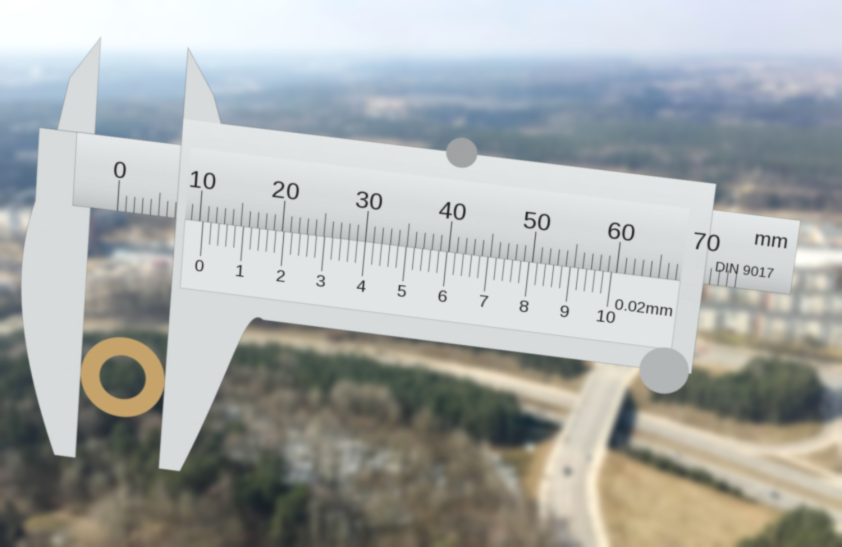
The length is 10.4 mm
